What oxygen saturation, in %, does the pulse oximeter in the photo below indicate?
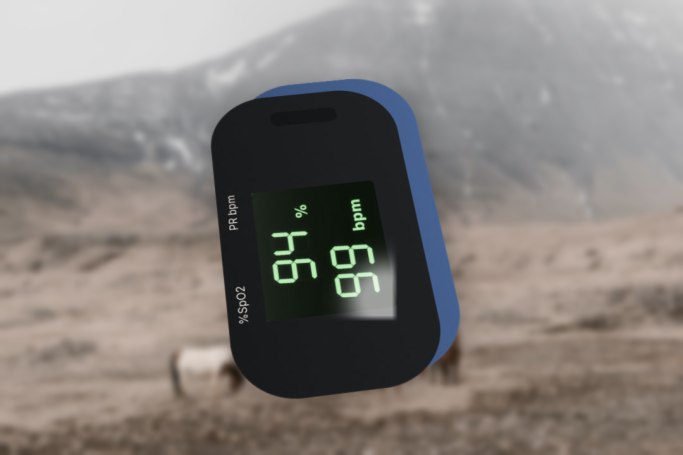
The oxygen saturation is 94 %
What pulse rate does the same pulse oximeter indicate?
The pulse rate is 99 bpm
